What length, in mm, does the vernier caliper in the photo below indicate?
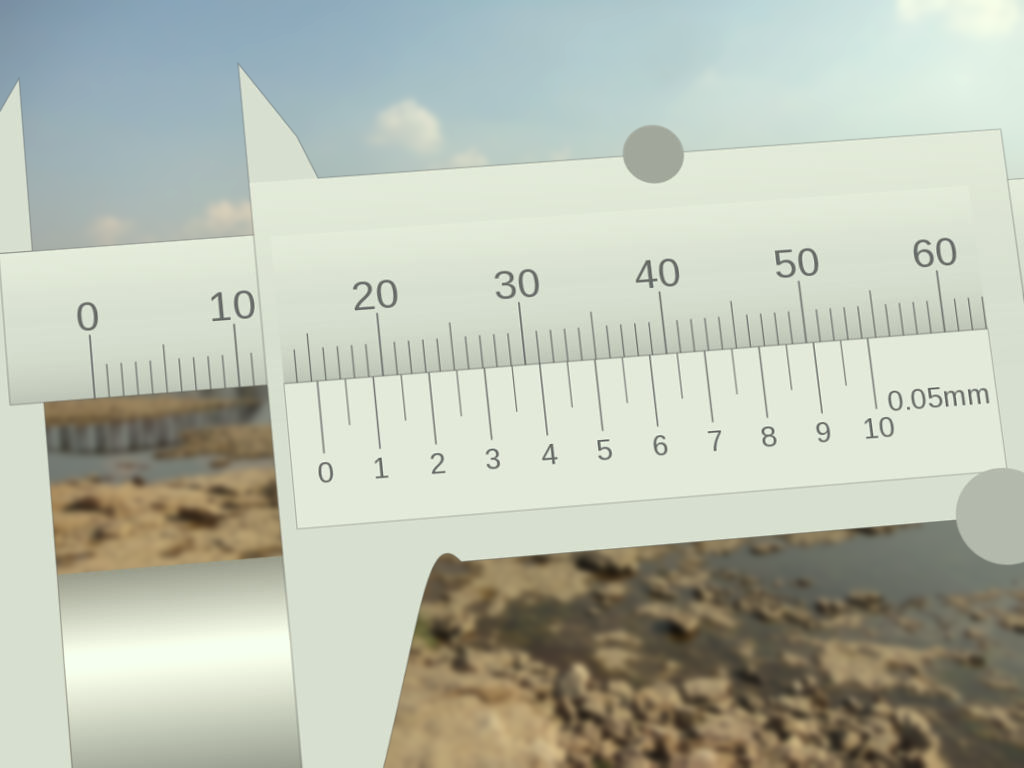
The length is 15.4 mm
